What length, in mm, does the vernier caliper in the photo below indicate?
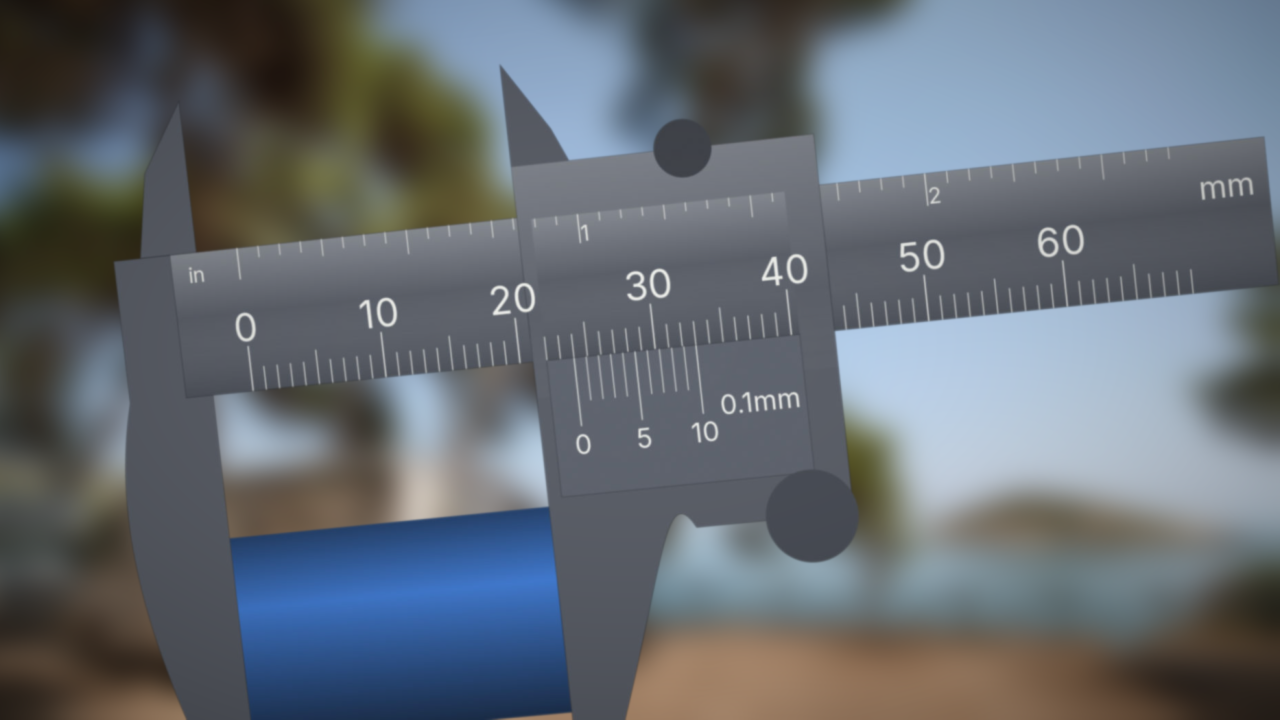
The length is 24.0 mm
